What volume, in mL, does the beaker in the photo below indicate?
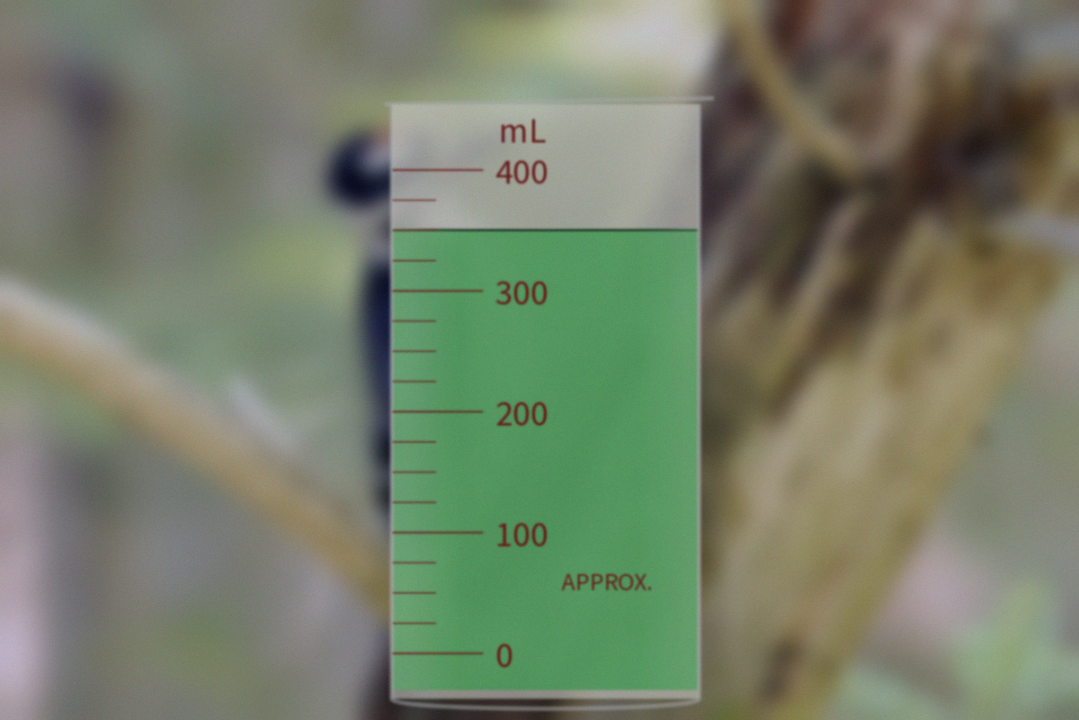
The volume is 350 mL
